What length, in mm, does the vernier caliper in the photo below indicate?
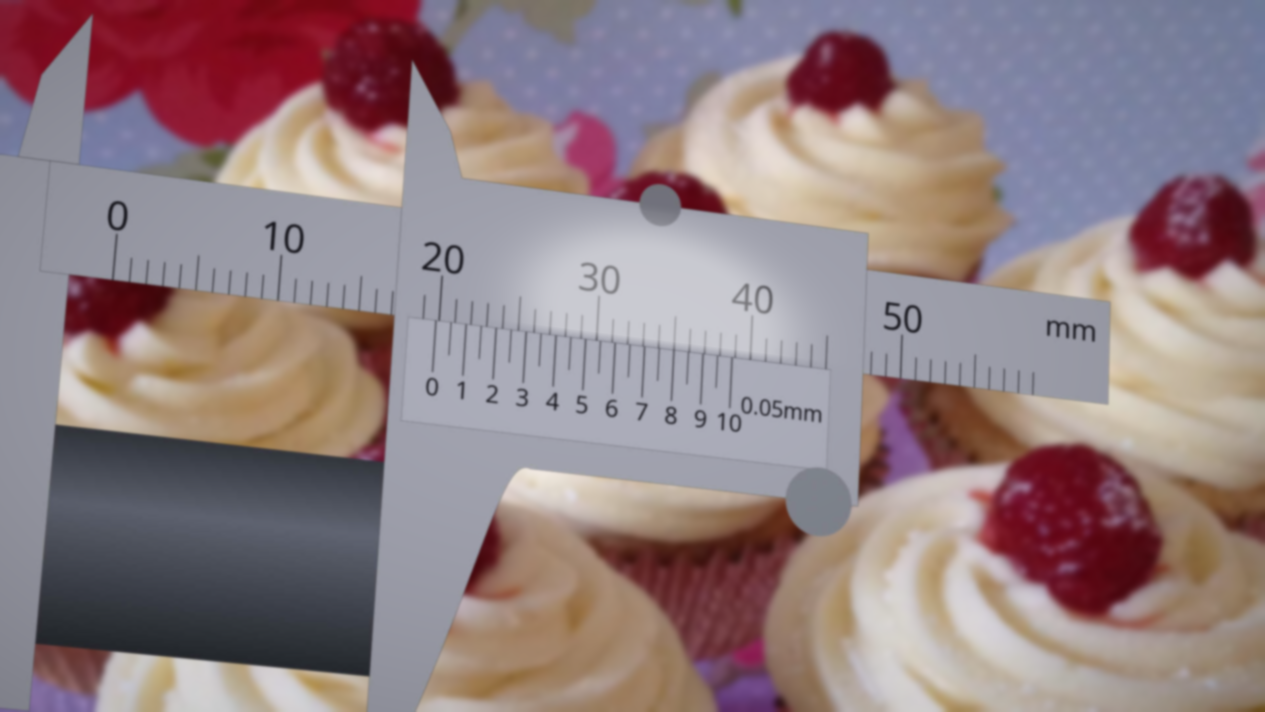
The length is 19.8 mm
